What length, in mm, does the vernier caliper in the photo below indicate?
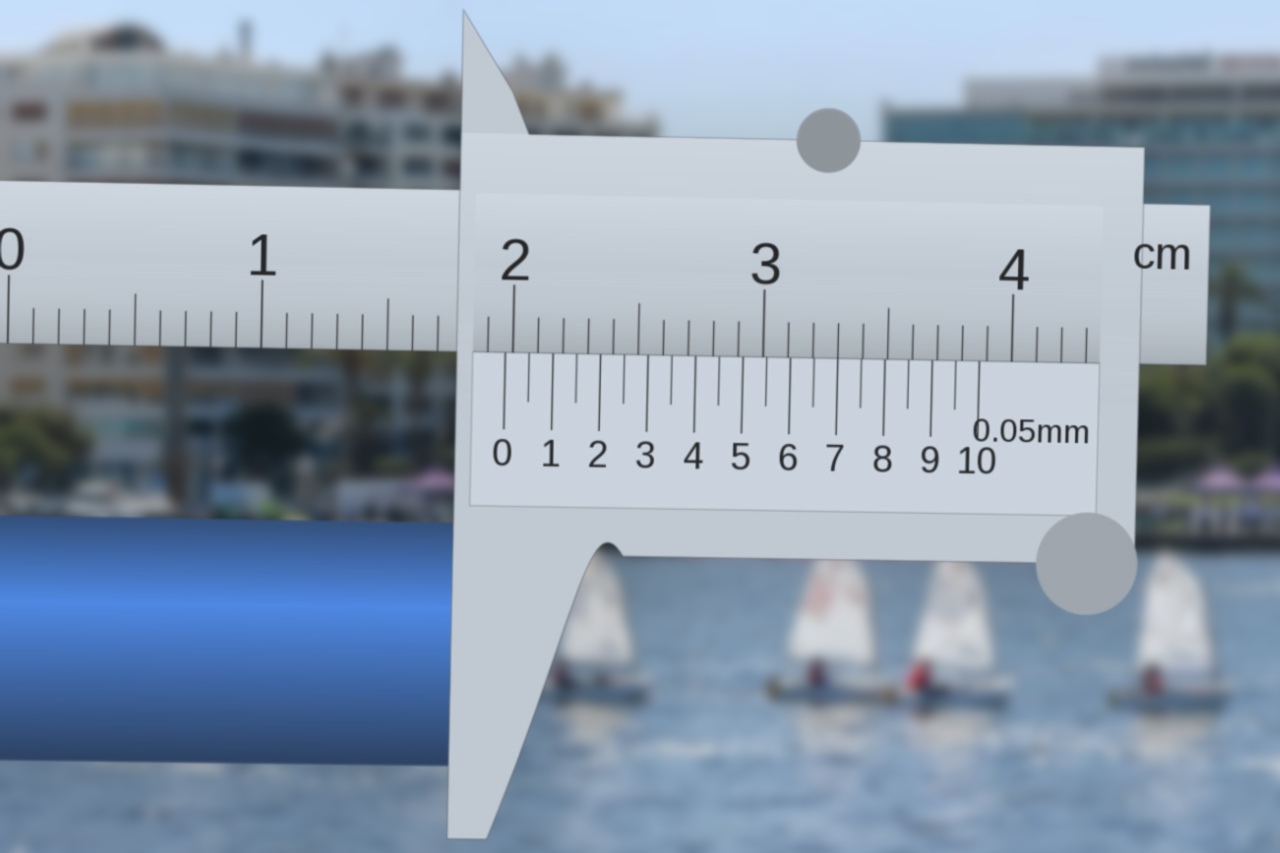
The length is 19.7 mm
